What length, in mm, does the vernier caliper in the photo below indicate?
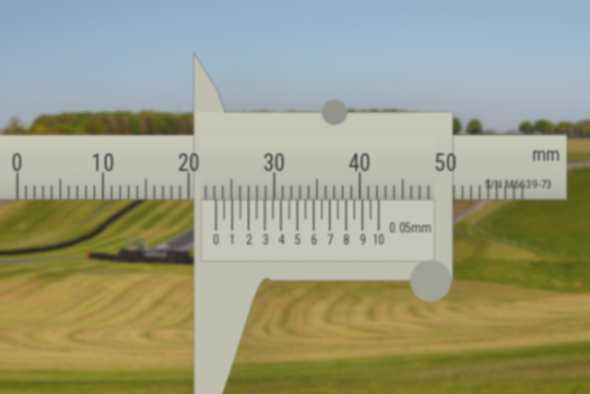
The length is 23.2 mm
